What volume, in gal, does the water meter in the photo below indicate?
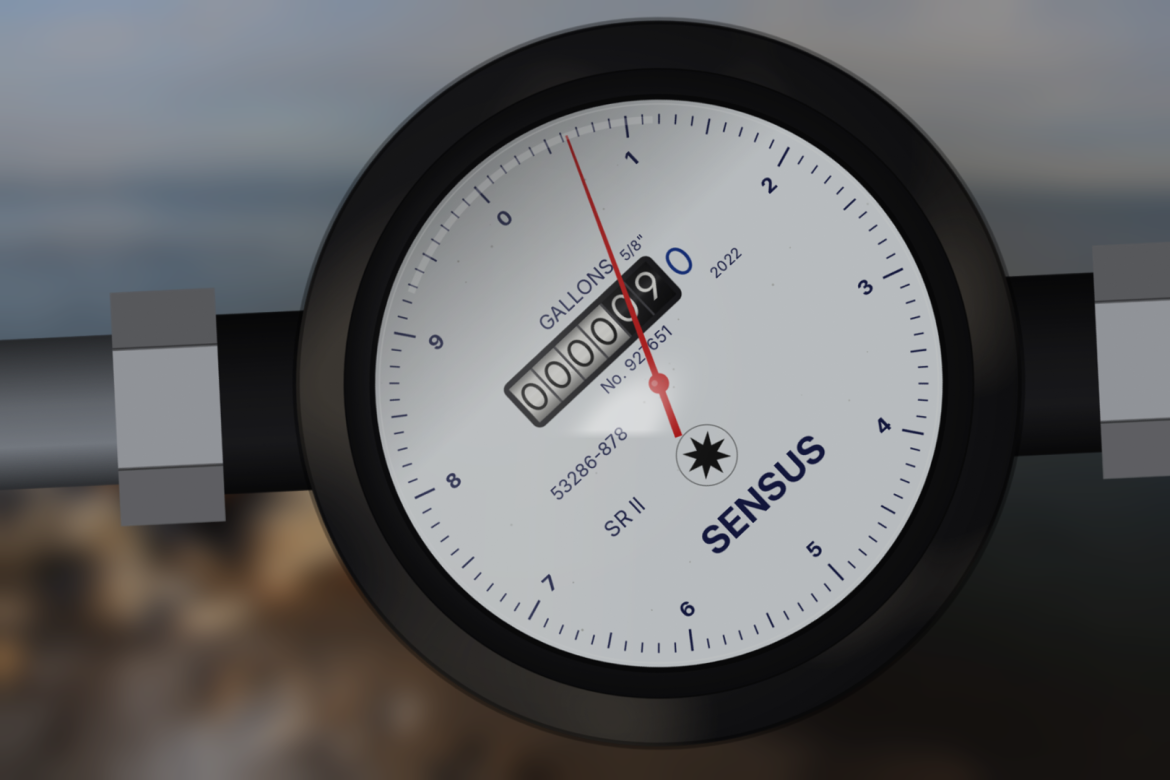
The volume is 90.6 gal
